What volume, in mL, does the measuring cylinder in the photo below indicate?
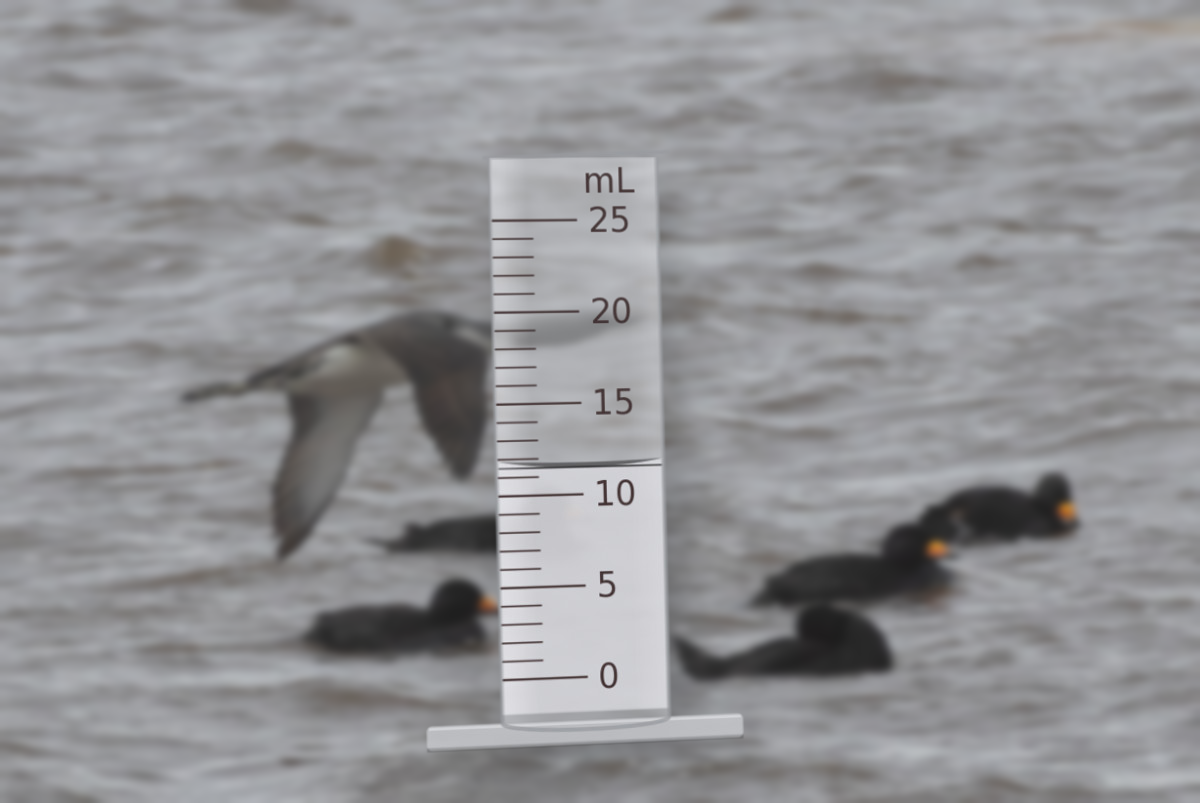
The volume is 11.5 mL
